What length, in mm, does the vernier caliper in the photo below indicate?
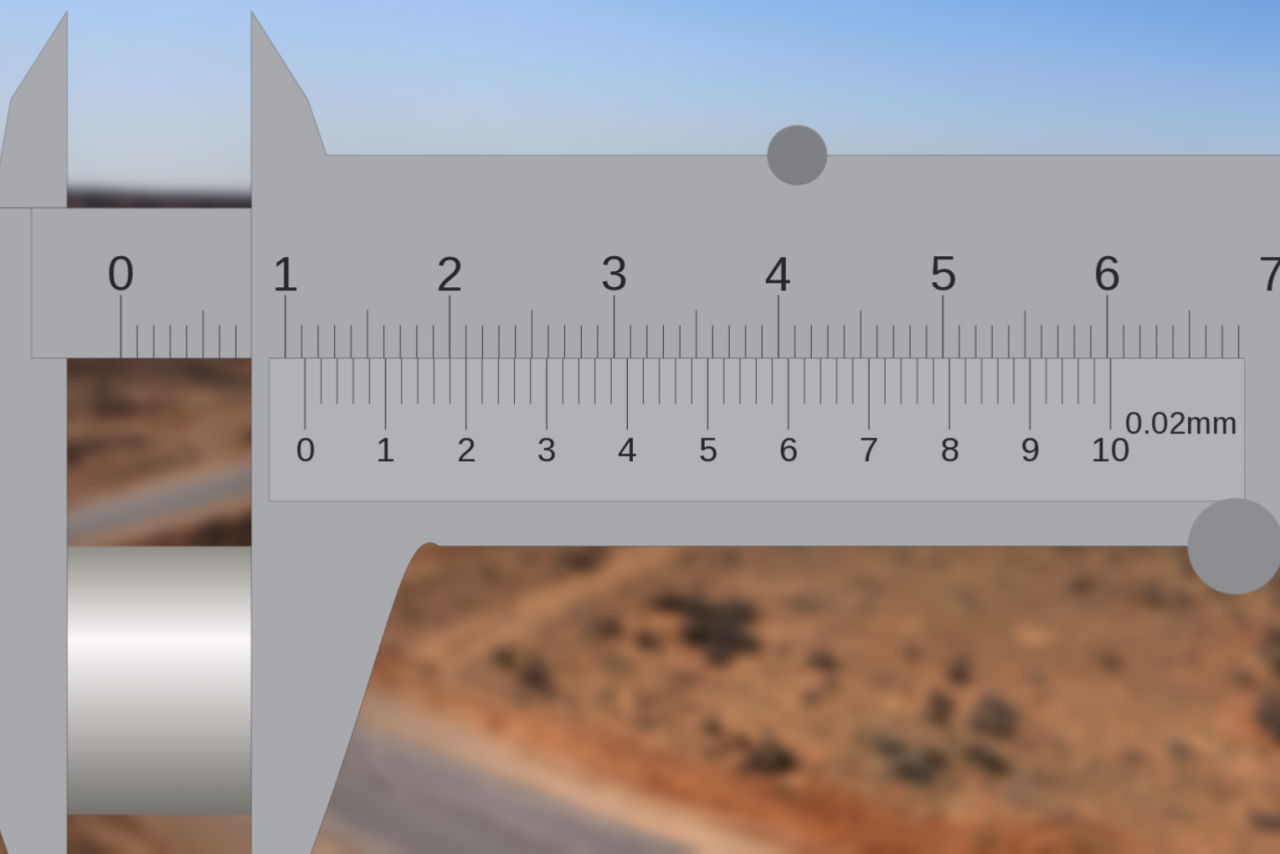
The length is 11.2 mm
